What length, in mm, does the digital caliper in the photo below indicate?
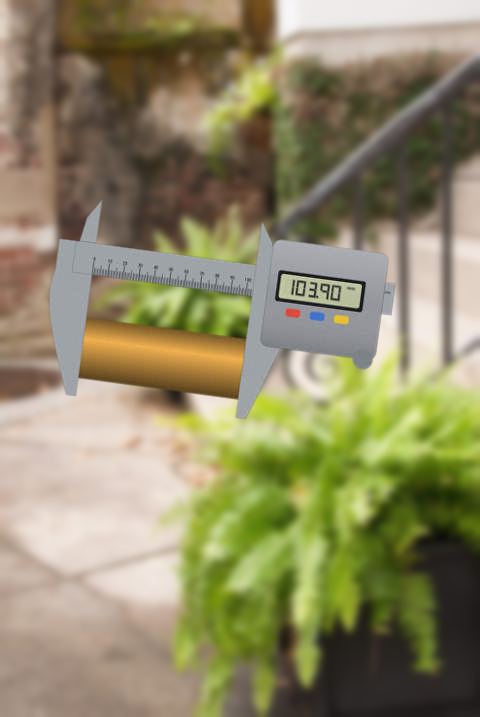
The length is 103.90 mm
